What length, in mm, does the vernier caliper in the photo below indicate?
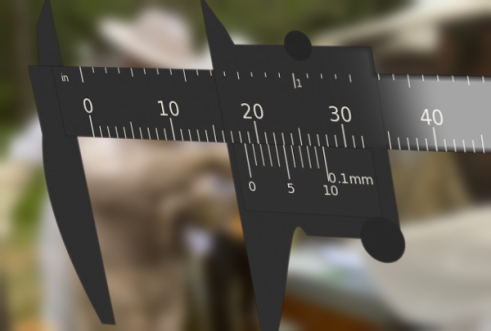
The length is 18.4 mm
